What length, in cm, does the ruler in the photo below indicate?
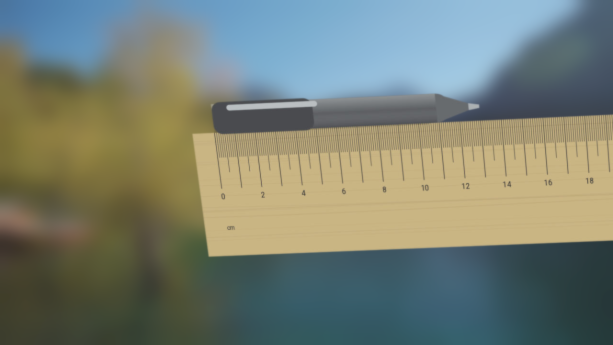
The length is 13 cm
